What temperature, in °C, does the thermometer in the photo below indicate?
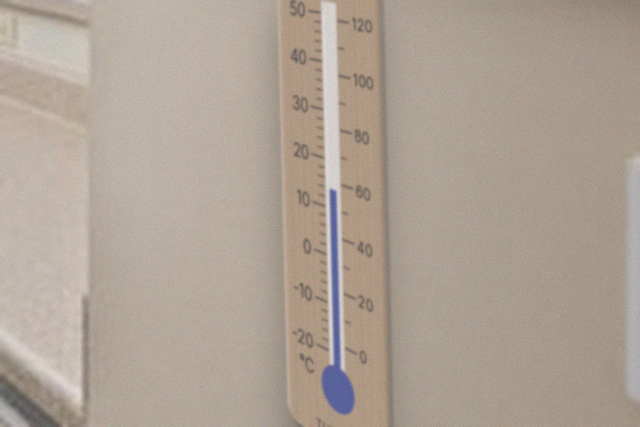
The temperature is 14 °C
